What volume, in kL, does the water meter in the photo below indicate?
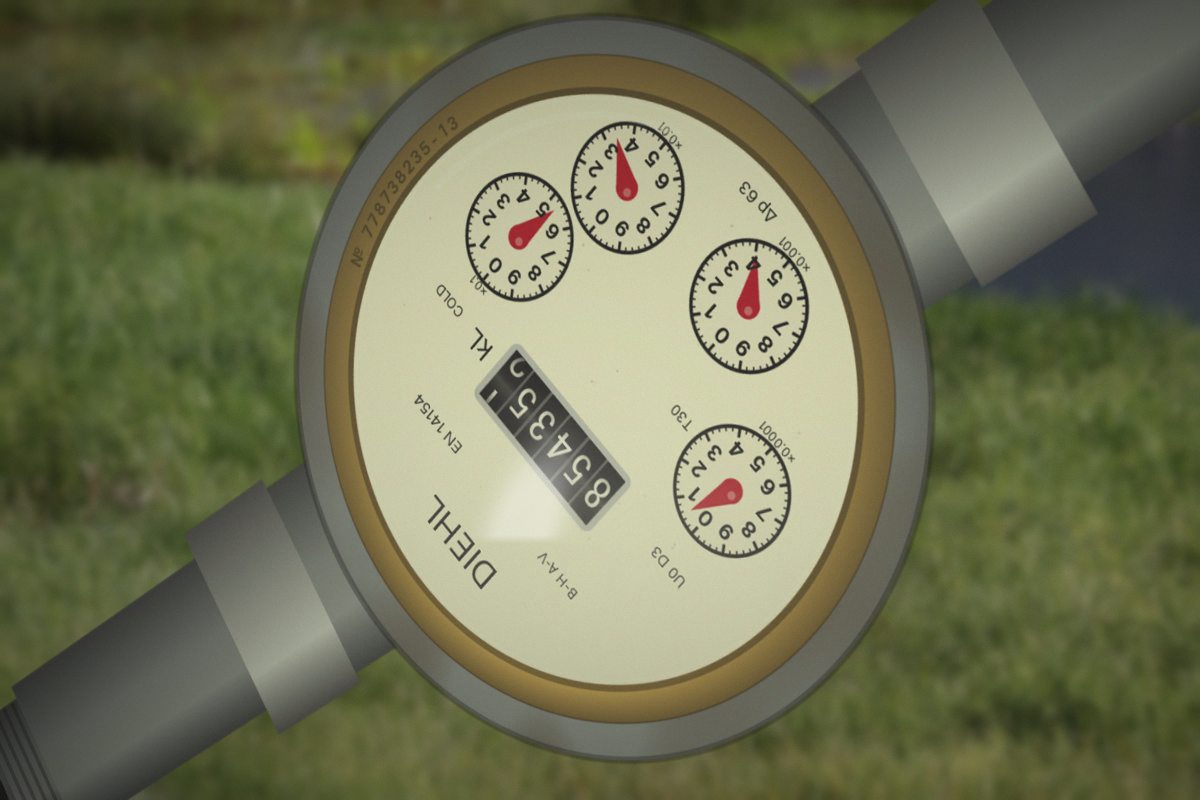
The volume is 854351.5340 kL
